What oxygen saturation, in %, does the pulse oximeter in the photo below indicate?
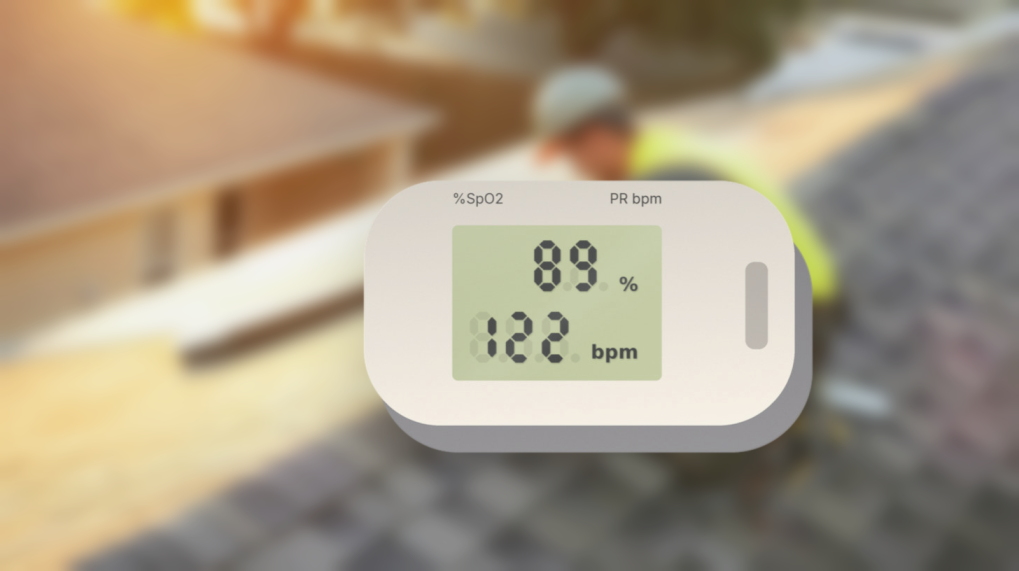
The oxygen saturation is 89 %
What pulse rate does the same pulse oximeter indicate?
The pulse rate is 122 bpm
